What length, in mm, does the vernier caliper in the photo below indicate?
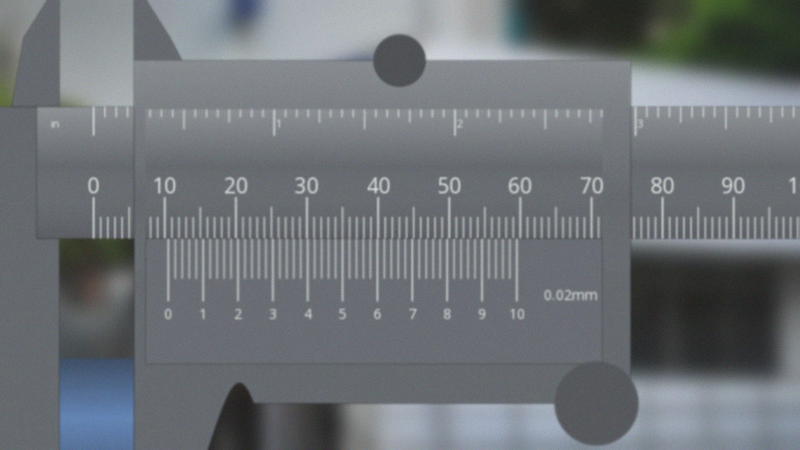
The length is 10.5 mm
